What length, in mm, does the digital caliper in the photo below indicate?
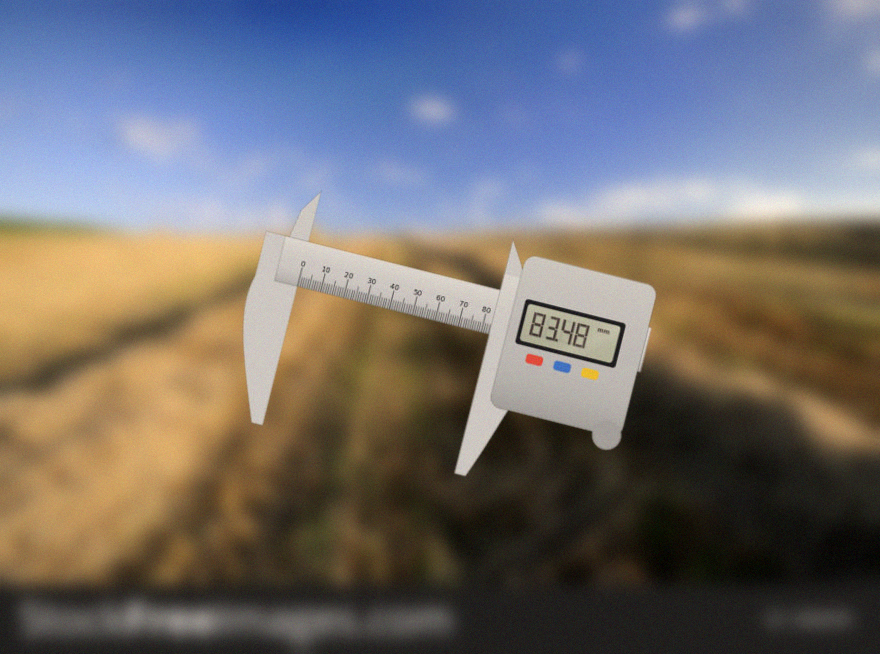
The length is 83.48 mm
